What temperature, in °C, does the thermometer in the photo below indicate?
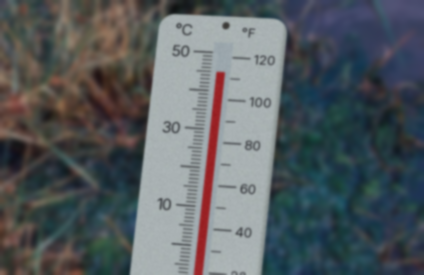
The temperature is 45 °C
